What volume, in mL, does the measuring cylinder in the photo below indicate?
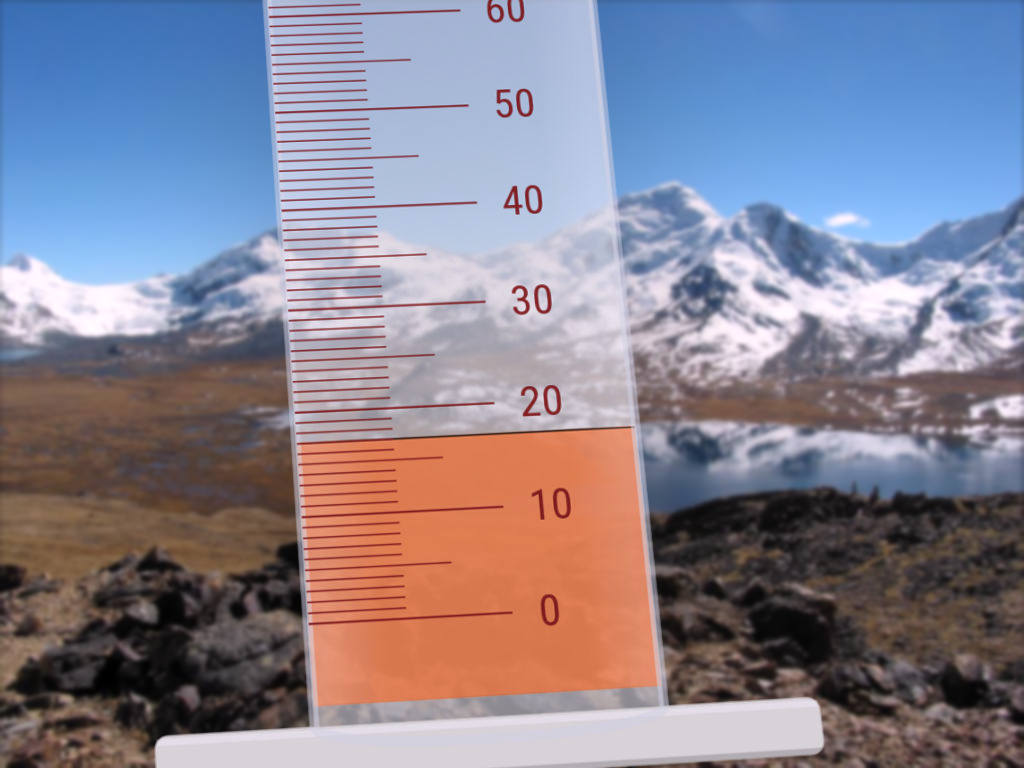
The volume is 17 mL
